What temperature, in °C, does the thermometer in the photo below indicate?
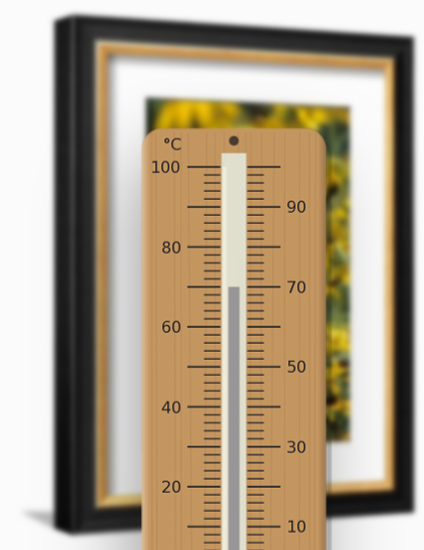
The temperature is 70 °C
